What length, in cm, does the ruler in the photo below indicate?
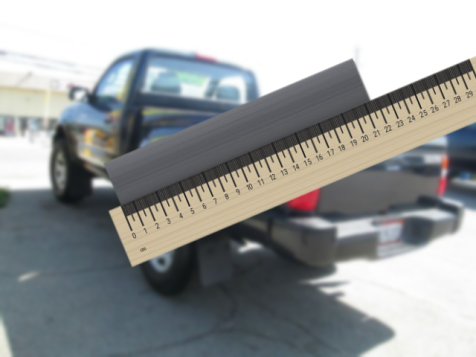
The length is 21.5 cm
